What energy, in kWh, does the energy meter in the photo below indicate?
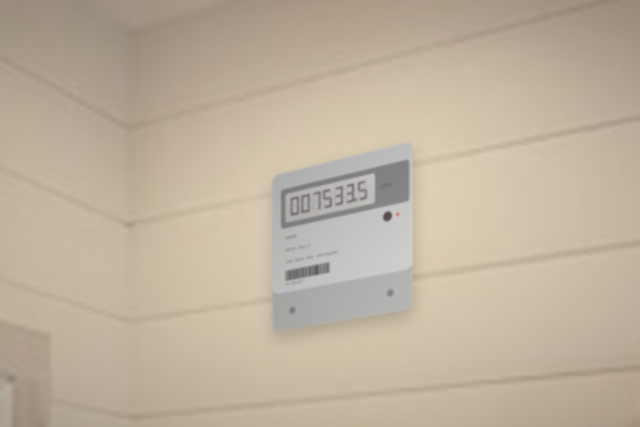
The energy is 7533.5 kWh
